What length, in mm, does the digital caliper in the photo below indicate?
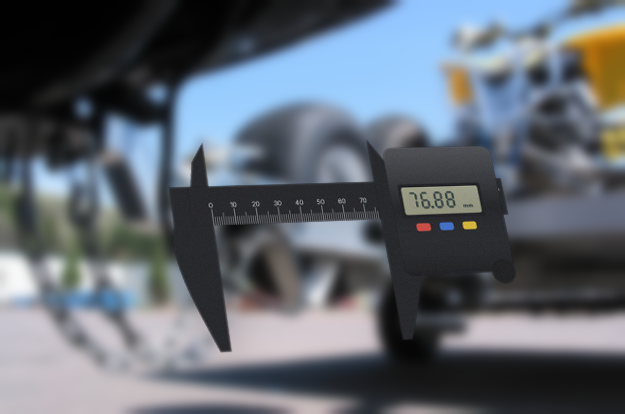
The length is 76.88 mm
